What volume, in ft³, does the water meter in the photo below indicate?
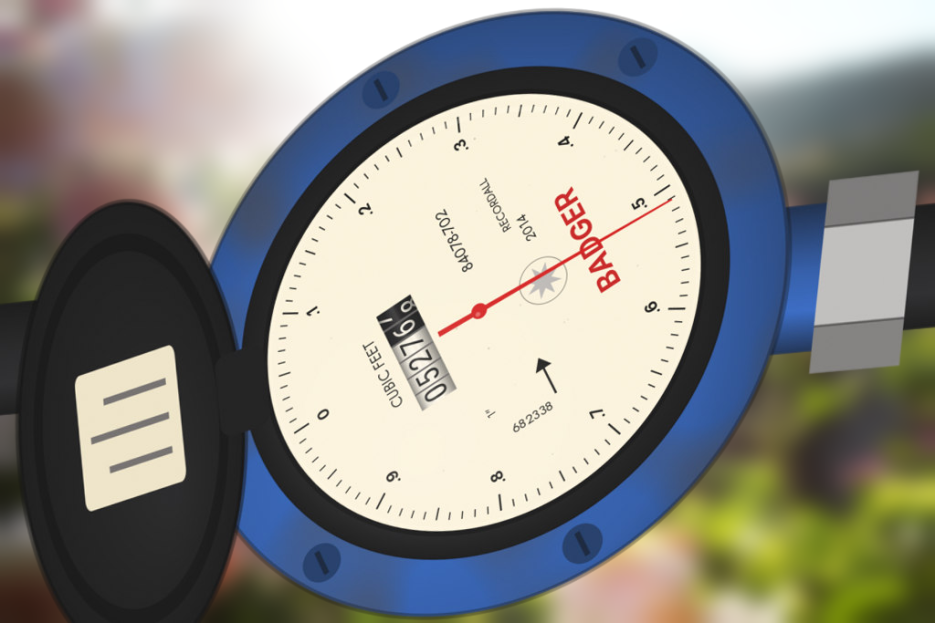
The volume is 52767.51 ft³
